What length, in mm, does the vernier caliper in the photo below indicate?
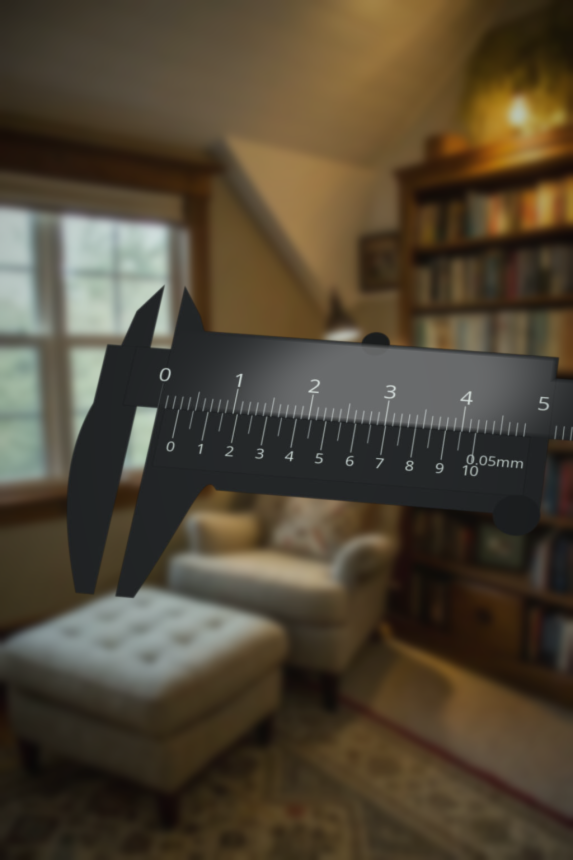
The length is 2.8 mm
